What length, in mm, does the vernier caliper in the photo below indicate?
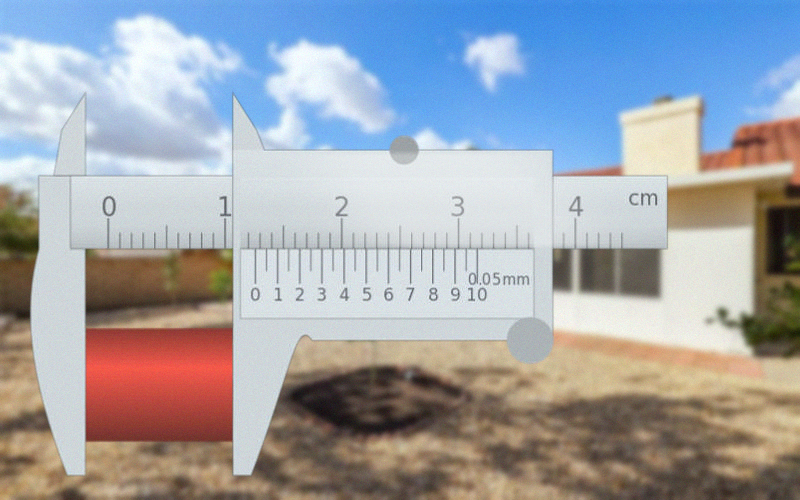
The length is 12.6 mm
